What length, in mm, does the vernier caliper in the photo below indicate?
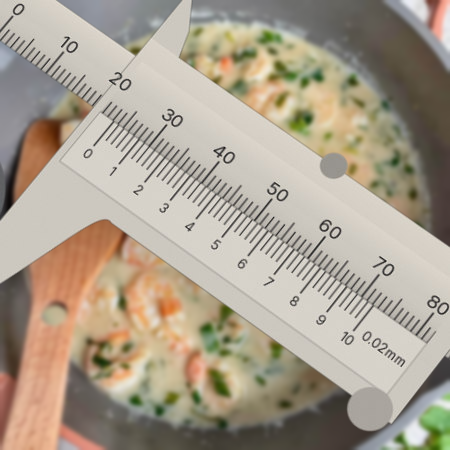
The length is 23.2 mm
